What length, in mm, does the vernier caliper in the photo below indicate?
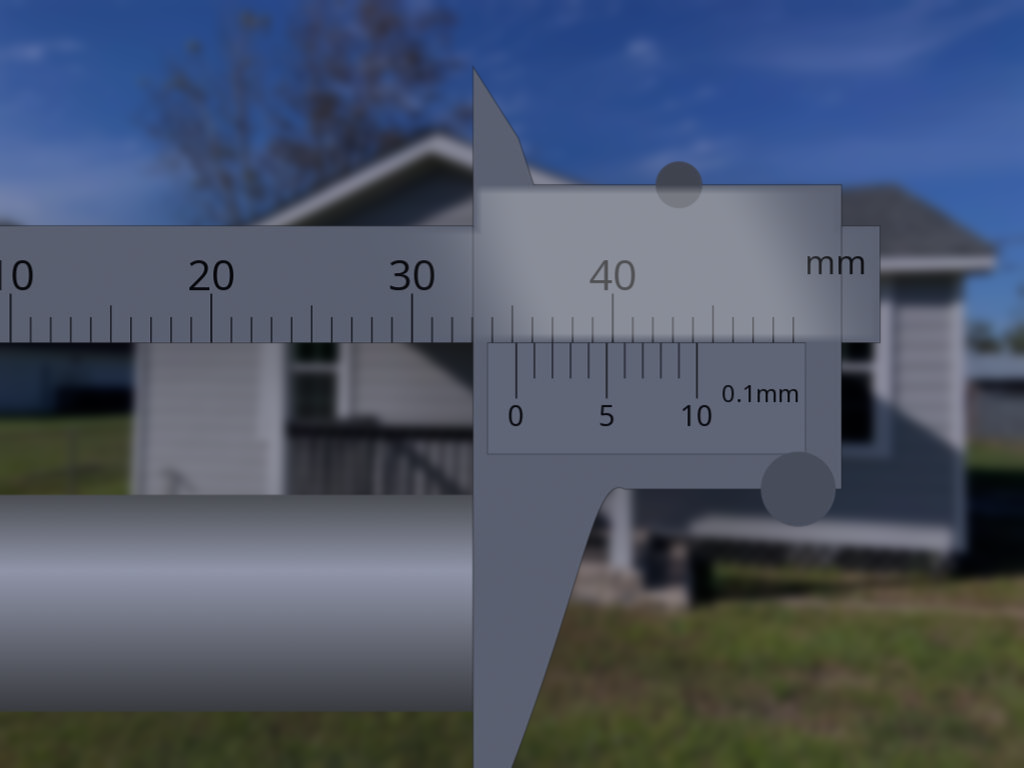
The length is 35.2 mm
